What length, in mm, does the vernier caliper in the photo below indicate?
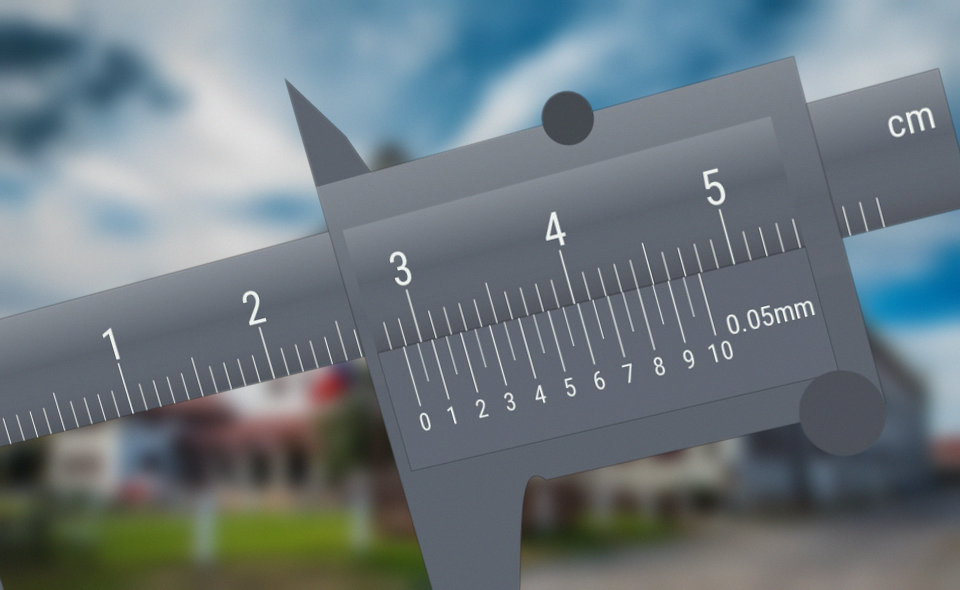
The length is 28.8 mm
